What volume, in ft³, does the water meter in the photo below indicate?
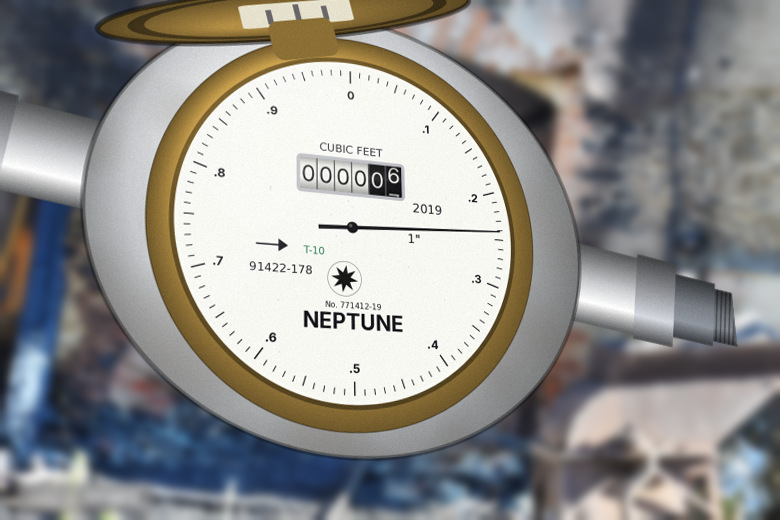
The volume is 6.24 ft³
